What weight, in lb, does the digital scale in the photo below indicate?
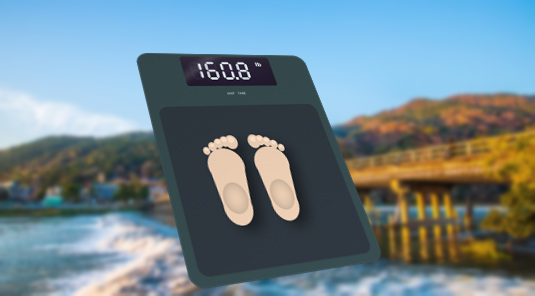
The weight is 160.8 lb
